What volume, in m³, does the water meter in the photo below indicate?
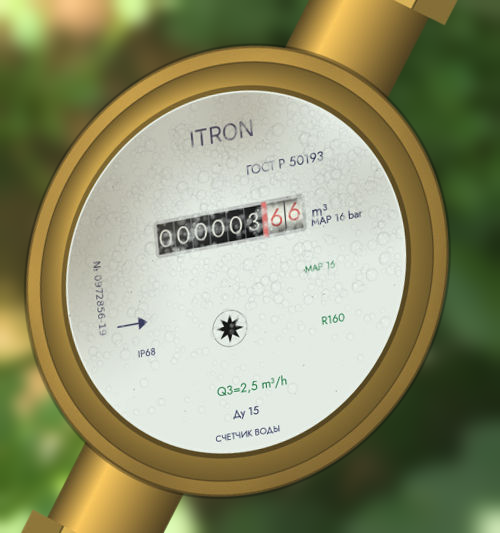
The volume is 3.66 m³
